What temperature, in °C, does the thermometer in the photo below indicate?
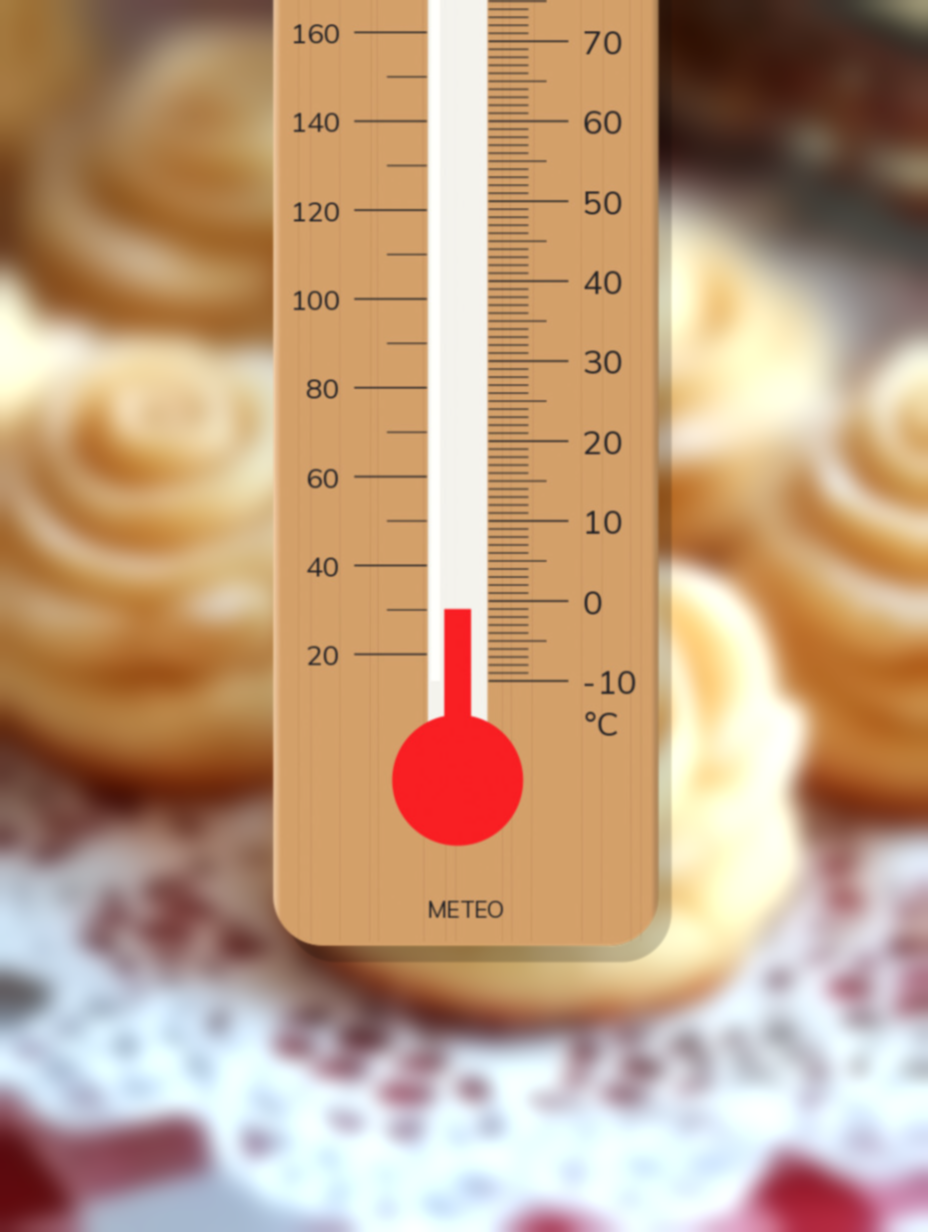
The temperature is -1 °C
